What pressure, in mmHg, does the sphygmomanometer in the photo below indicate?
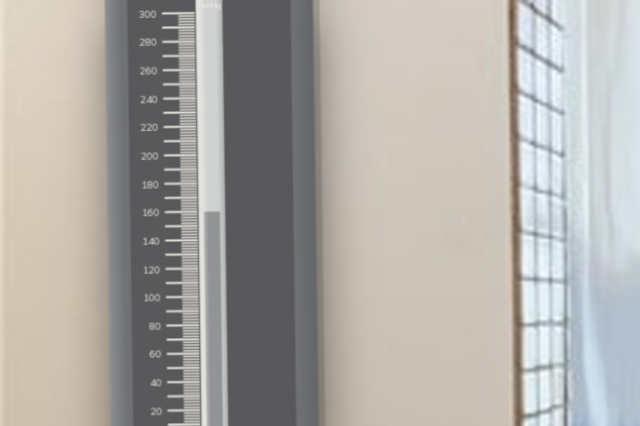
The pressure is 160 mmHg
